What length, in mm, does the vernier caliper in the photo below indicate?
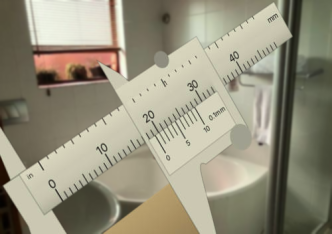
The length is 19.2 mm
